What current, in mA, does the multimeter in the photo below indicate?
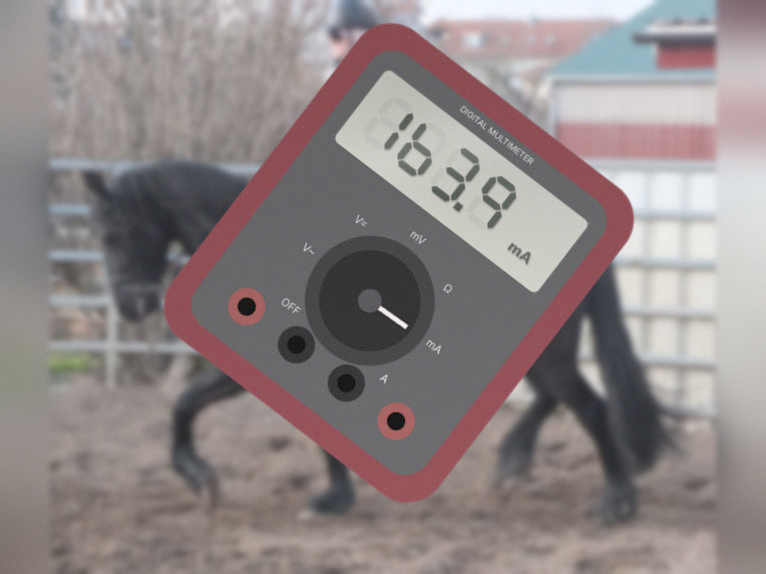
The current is 163.9 mA
